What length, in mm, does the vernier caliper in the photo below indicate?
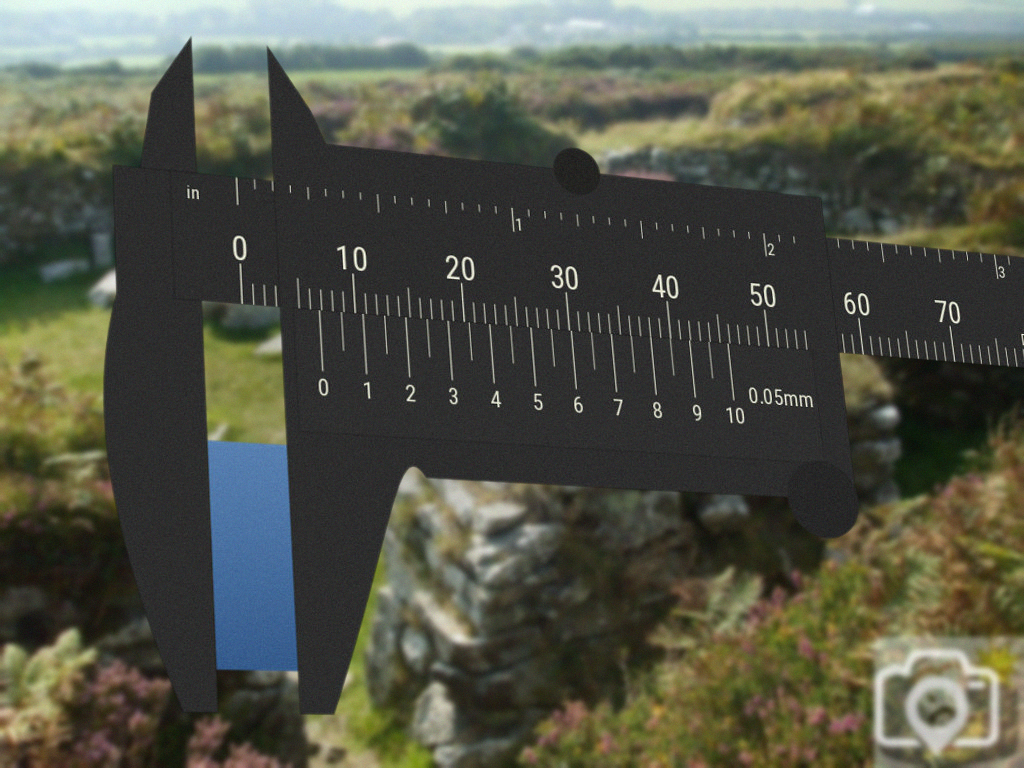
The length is 6.8 mm
